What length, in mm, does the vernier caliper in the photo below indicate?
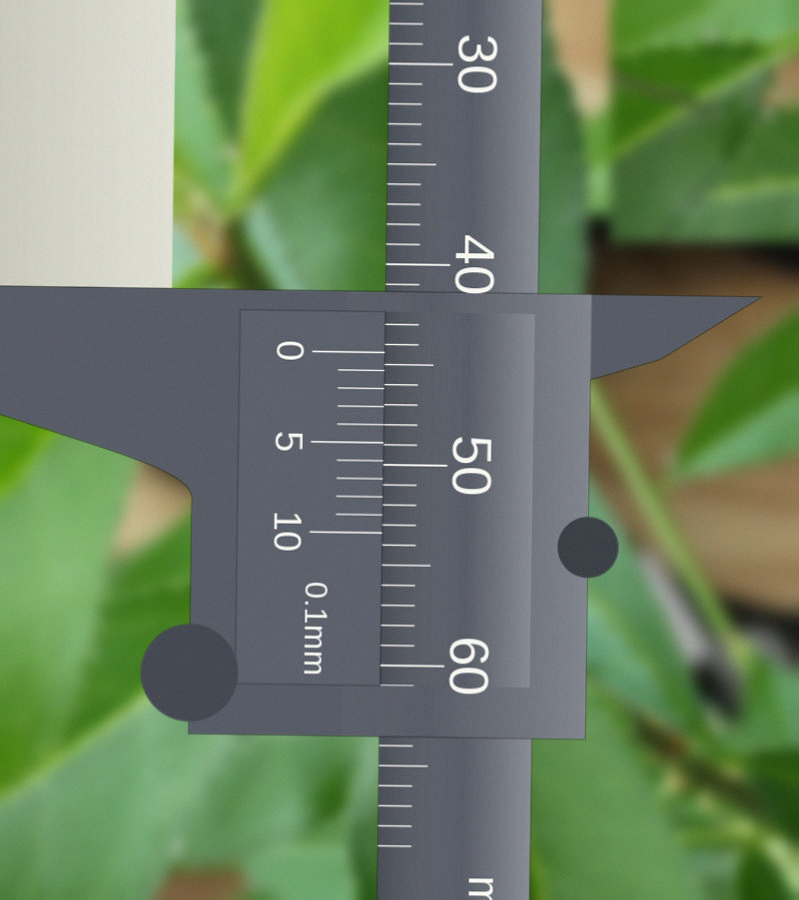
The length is 44.4 mm
